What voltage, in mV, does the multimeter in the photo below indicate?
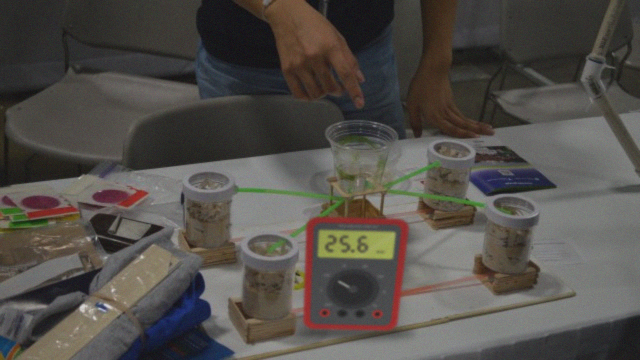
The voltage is 25.6 mV
